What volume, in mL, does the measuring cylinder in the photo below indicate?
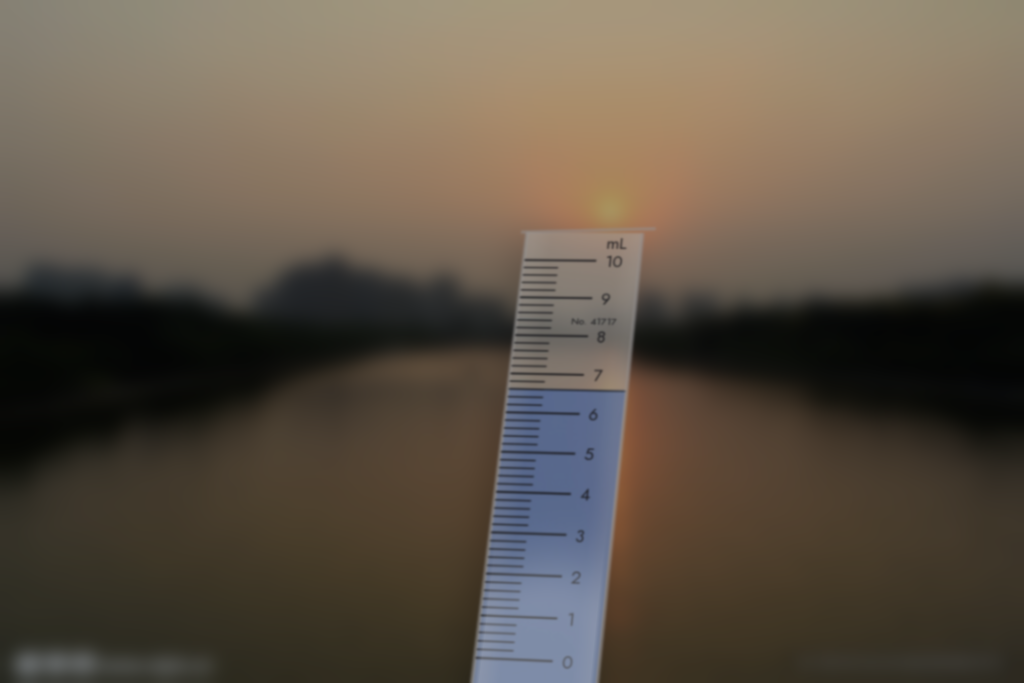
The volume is 6.6 mL
